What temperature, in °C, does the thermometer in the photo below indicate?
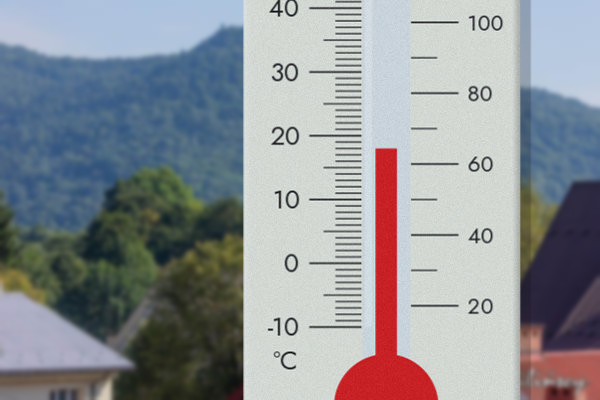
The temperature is 18 °C
